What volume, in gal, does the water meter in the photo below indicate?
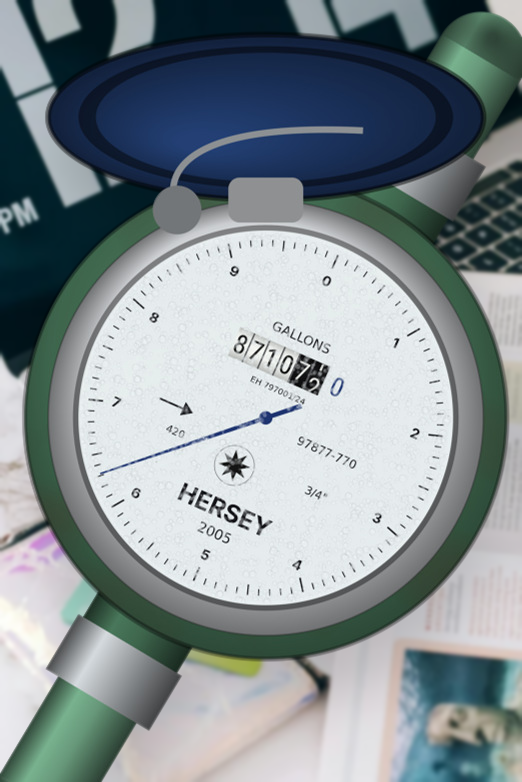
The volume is 8710716.3 gal
